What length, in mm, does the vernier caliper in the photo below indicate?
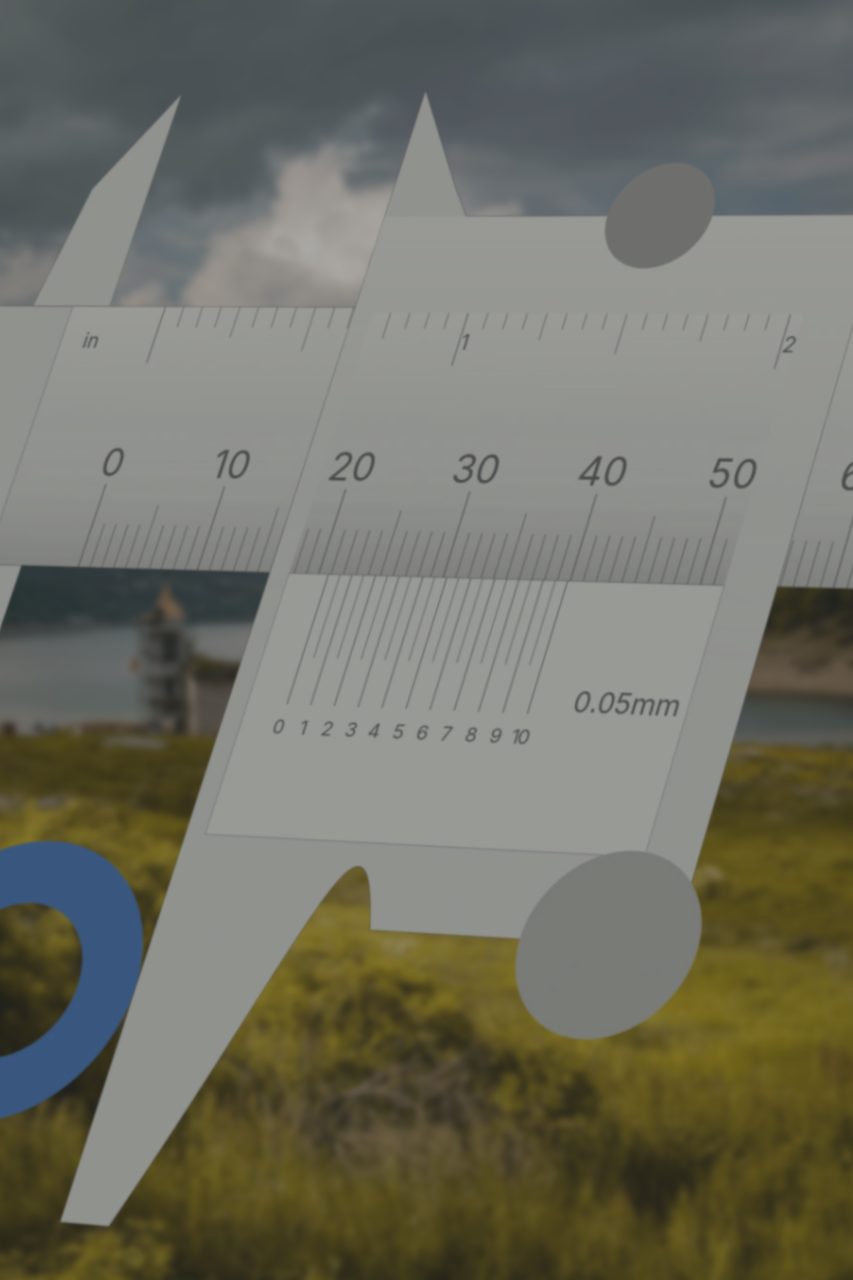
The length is 20.8 mm
